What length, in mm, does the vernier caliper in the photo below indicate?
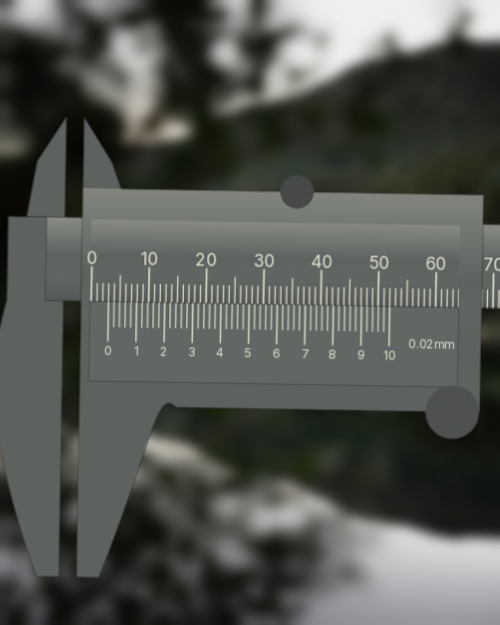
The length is 3.0 mm
